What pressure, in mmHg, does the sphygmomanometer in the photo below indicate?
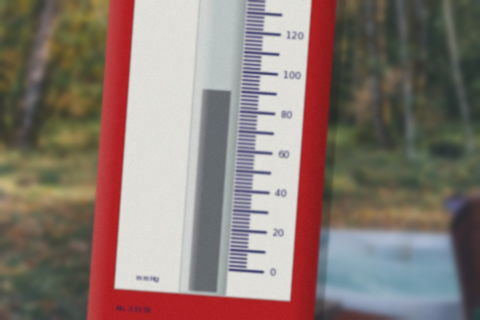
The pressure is 90 mmHg
